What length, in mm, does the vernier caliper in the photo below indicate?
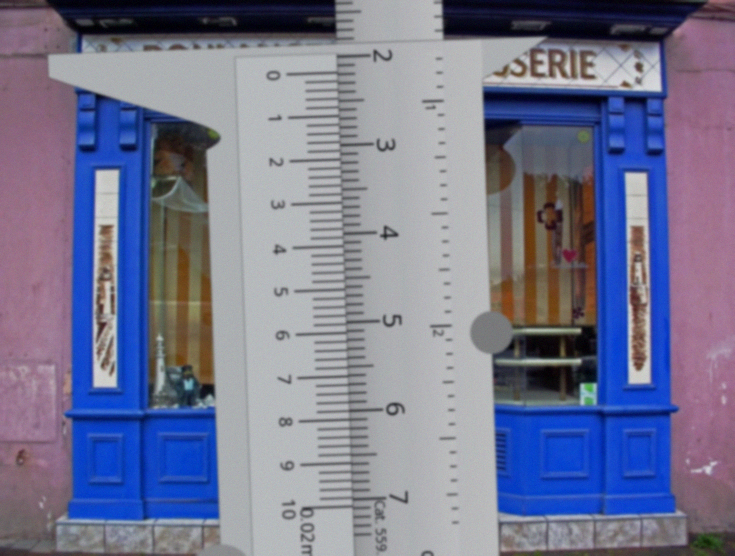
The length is 21.8 mm
